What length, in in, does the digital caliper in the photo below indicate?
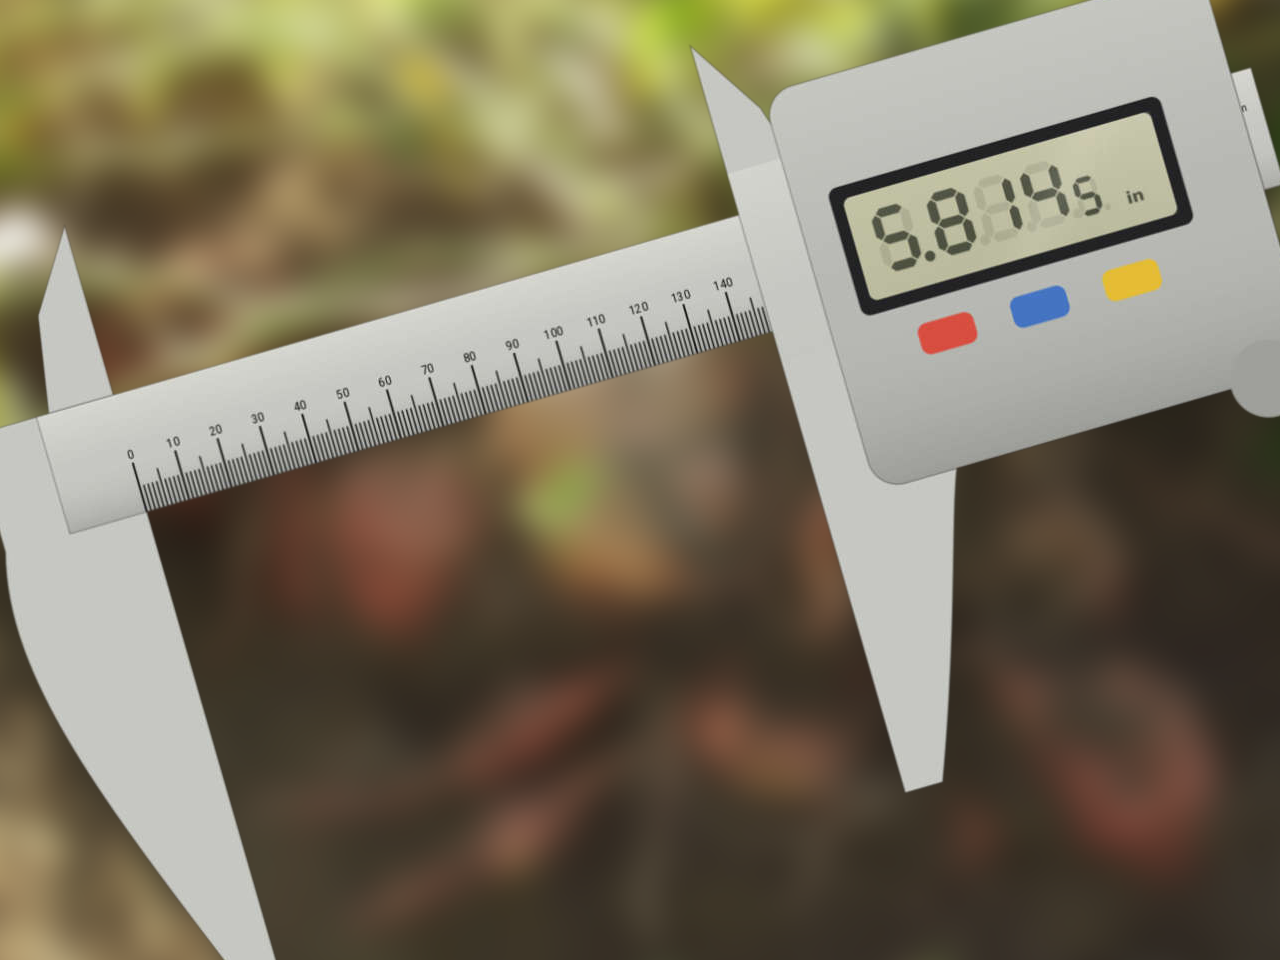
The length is 5.8145 in
